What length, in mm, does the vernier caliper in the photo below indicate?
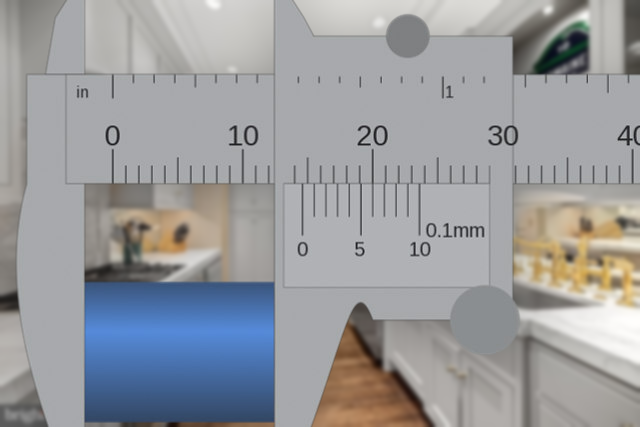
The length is 14.6 mm
